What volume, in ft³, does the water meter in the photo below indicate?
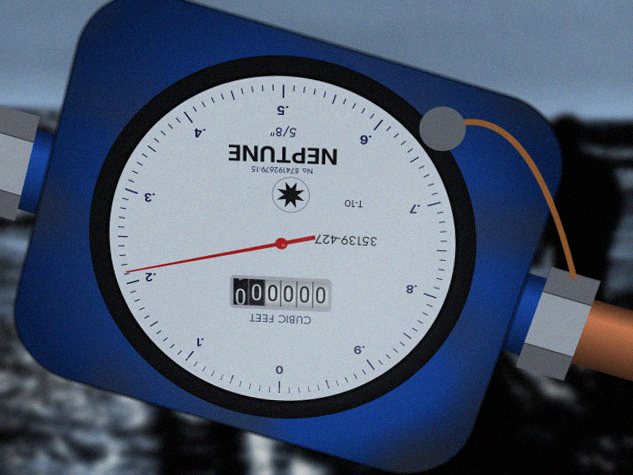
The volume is 0.21 ft³
